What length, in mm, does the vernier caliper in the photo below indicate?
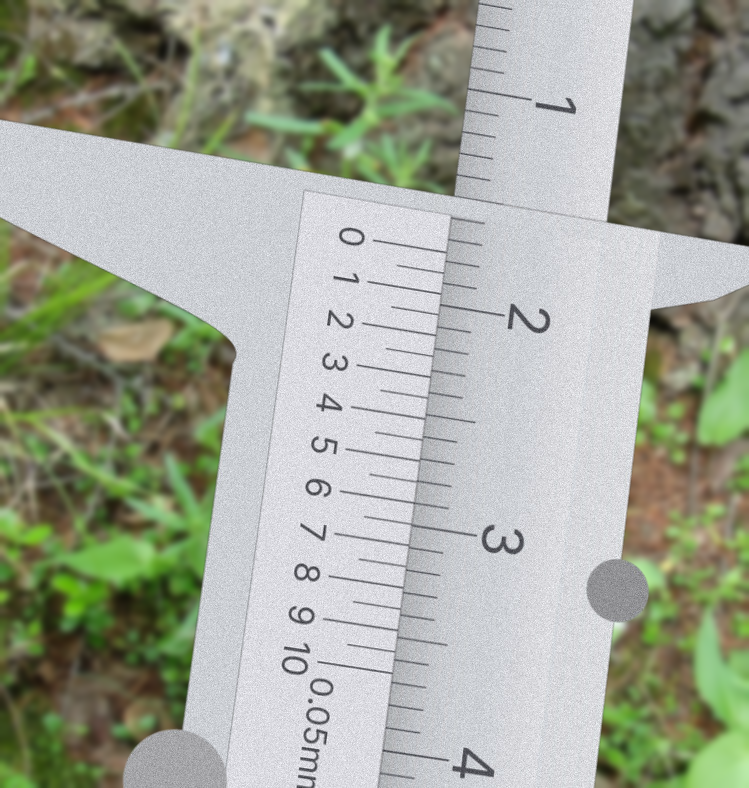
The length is 17.6 mm
